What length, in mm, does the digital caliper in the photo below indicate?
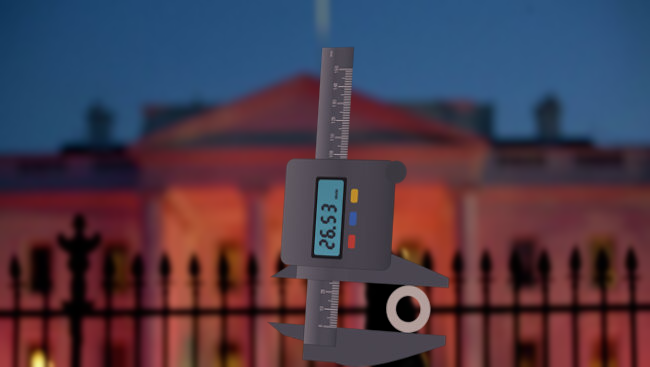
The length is 26.53 mm
